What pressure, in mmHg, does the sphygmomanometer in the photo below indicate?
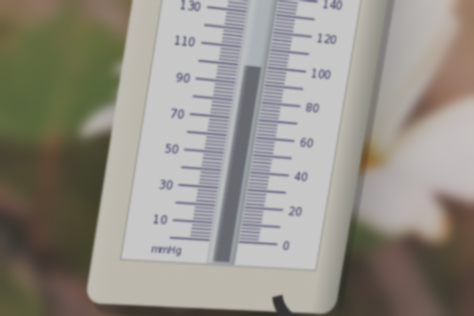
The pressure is 100 mmHg
